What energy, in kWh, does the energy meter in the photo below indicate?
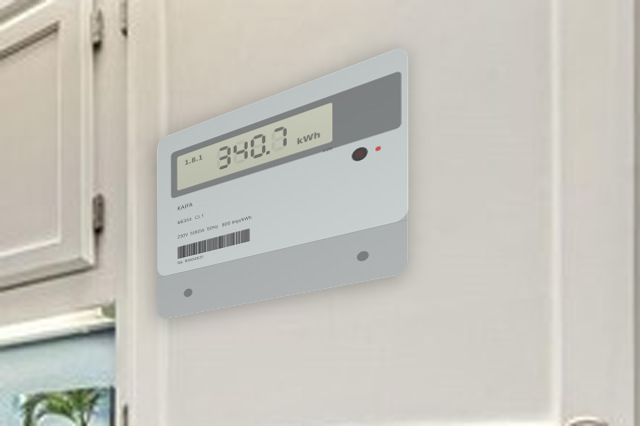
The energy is 340.7 kWh
